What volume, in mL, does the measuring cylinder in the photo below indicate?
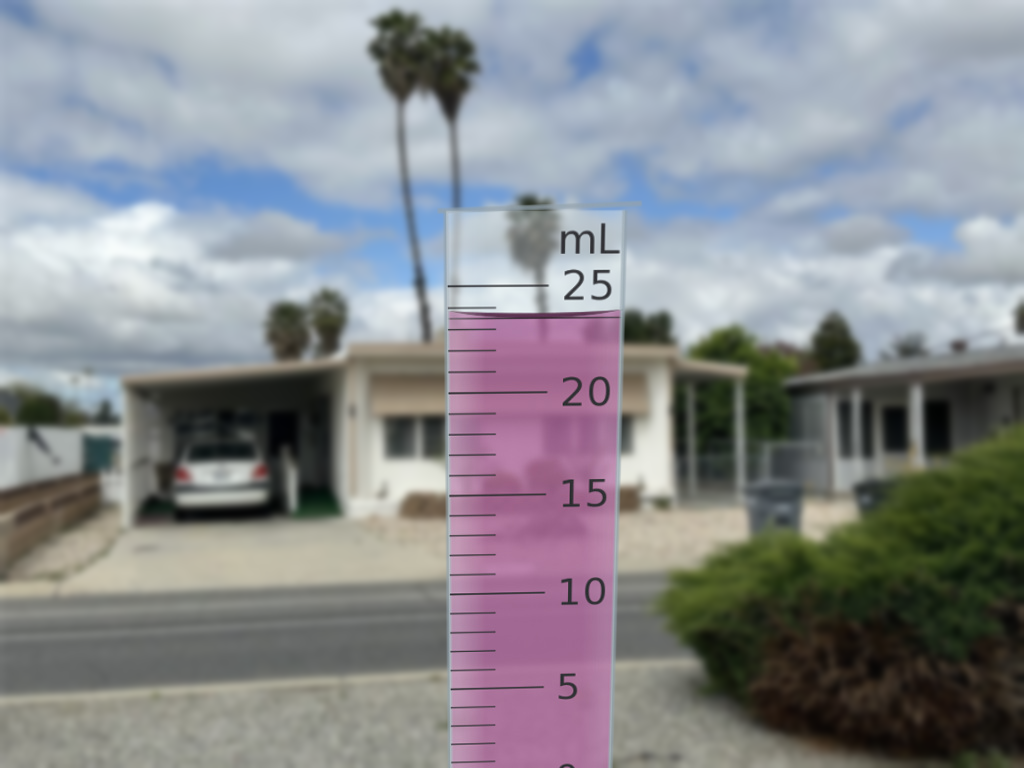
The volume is 23.5 mL
